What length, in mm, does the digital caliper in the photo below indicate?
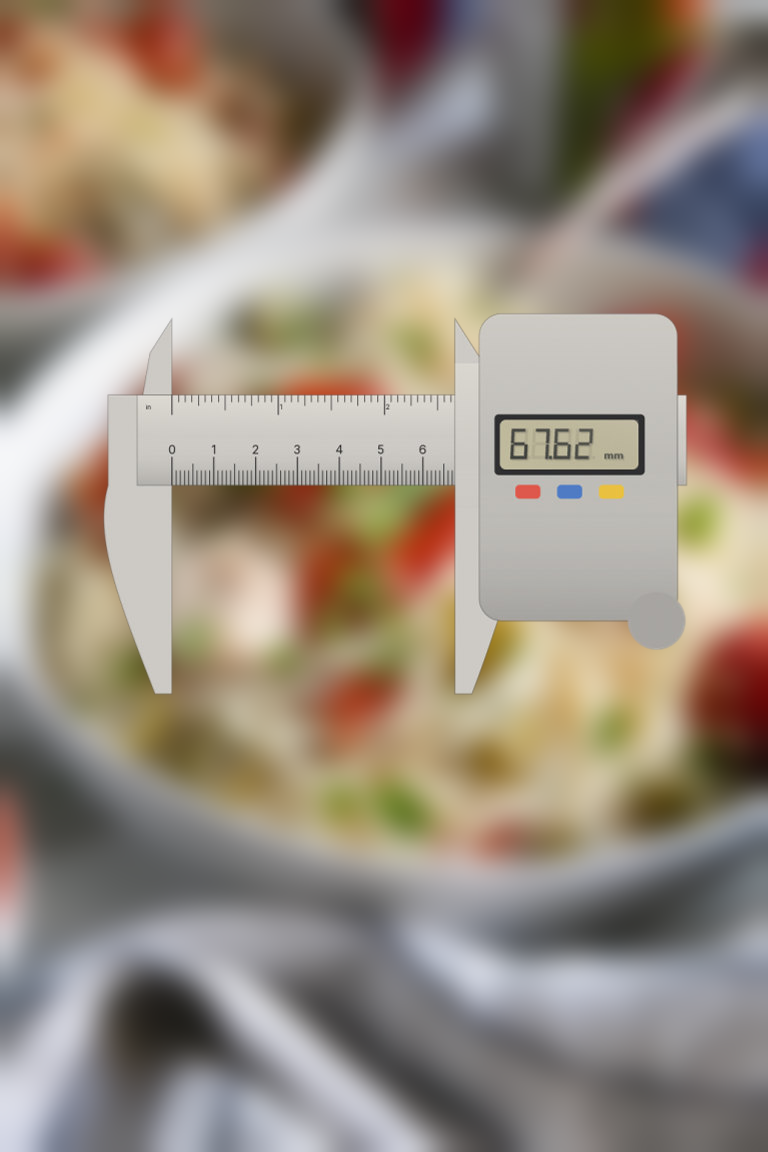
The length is 67.62 mm
